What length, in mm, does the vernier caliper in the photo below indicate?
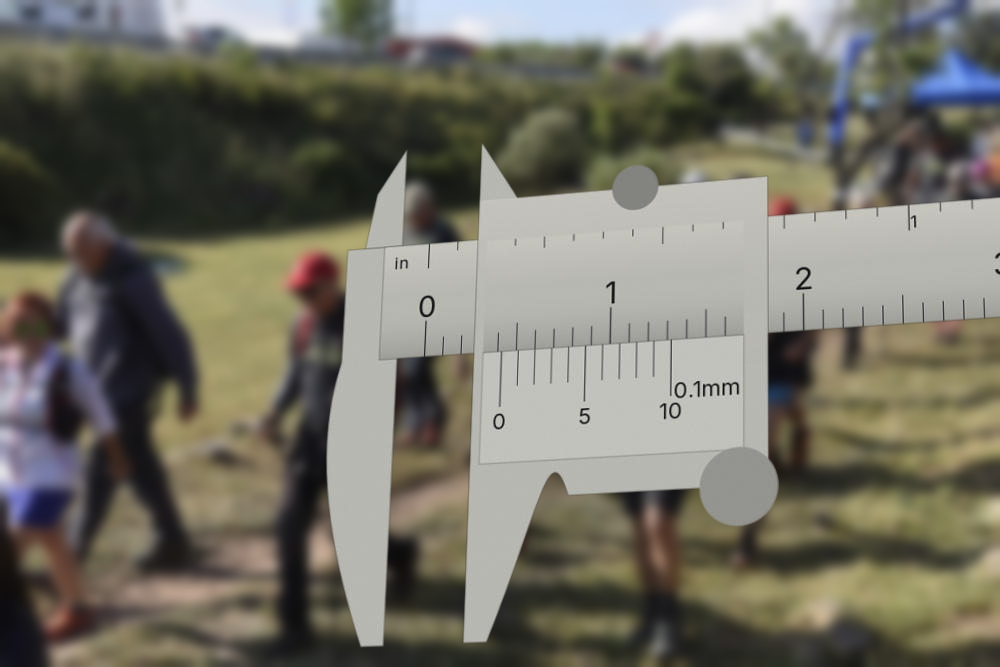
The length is 4.2 mm
